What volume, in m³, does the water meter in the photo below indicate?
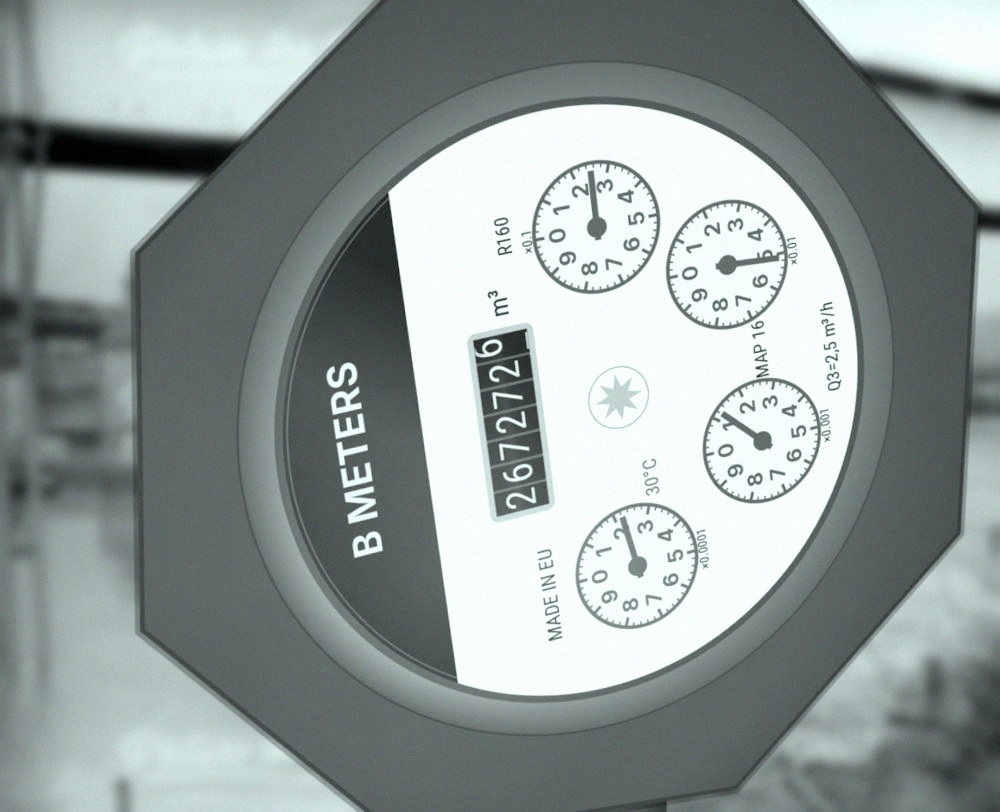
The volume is 2672726.2512 m³
